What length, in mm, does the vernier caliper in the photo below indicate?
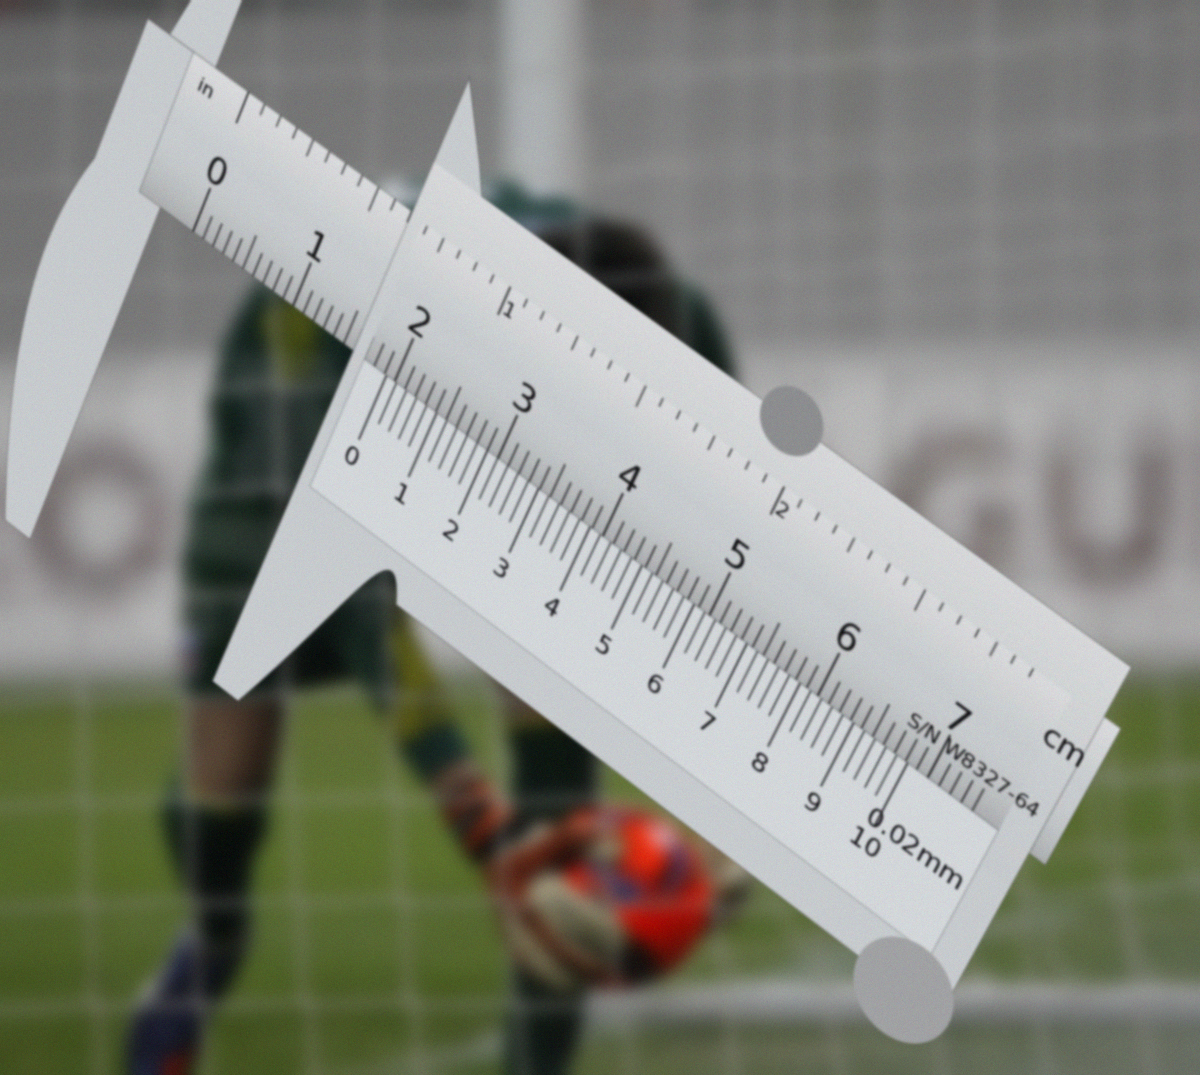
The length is 19.2 mm
